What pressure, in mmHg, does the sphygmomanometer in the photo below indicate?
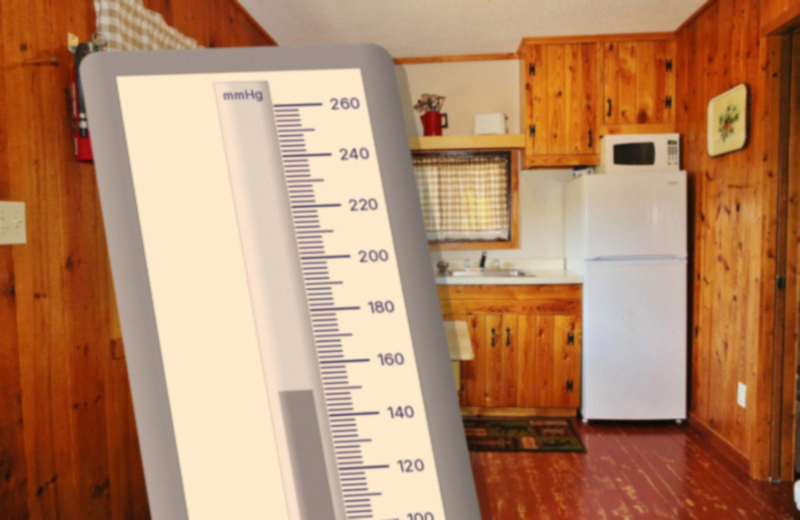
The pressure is 150 mmHg
